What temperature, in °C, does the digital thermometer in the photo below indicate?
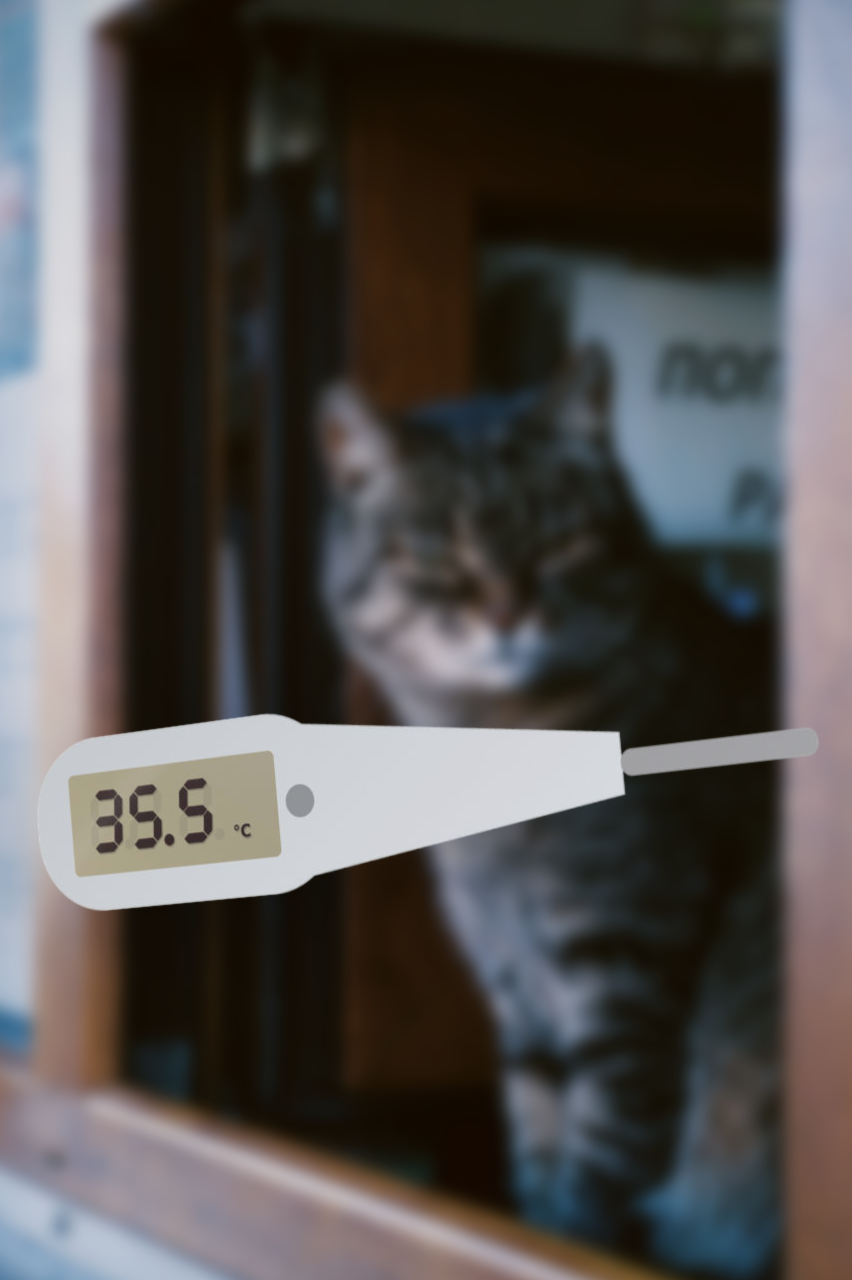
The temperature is 35.5 °C
